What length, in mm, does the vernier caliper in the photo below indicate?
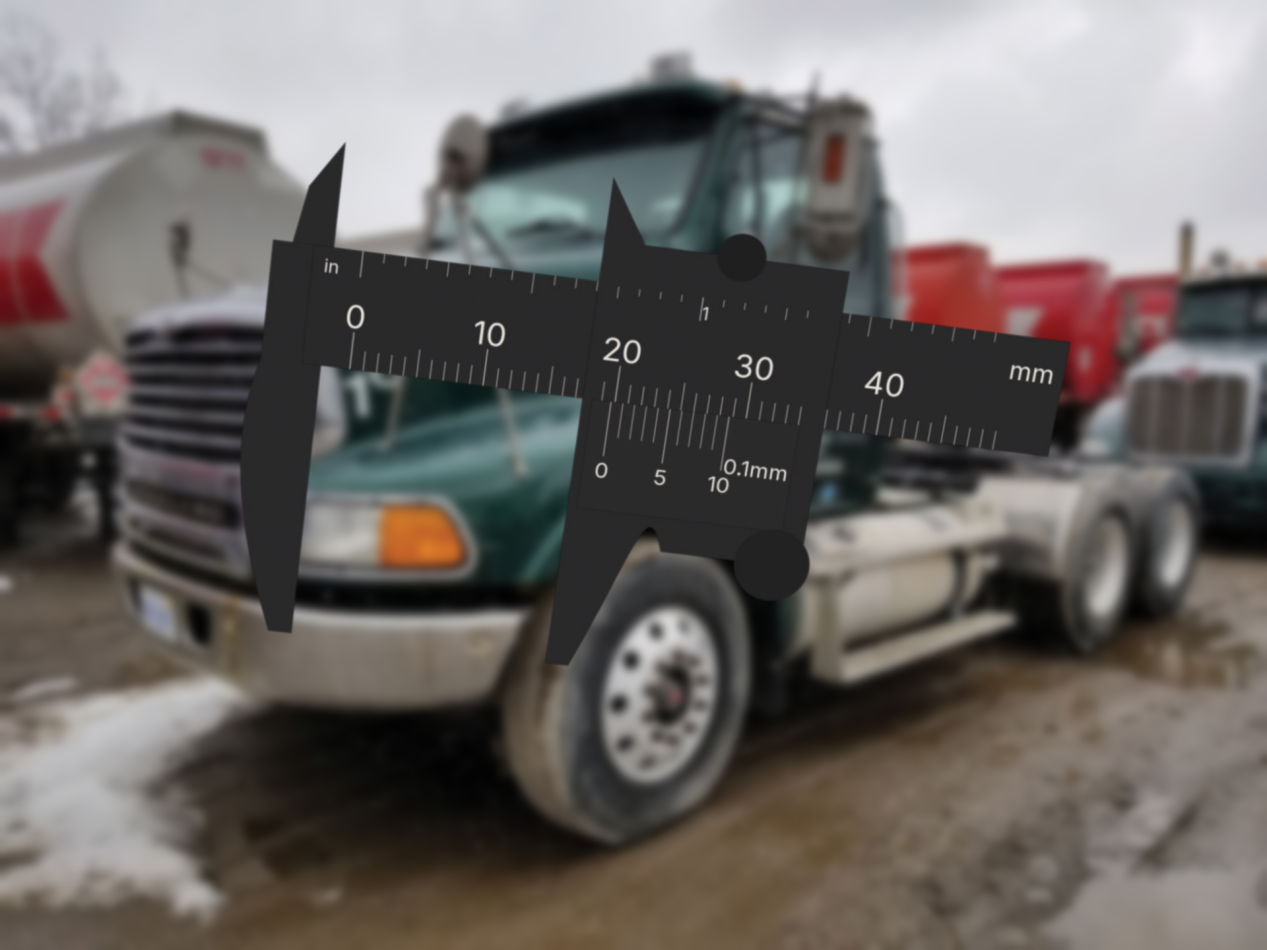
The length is 19.7 mm
